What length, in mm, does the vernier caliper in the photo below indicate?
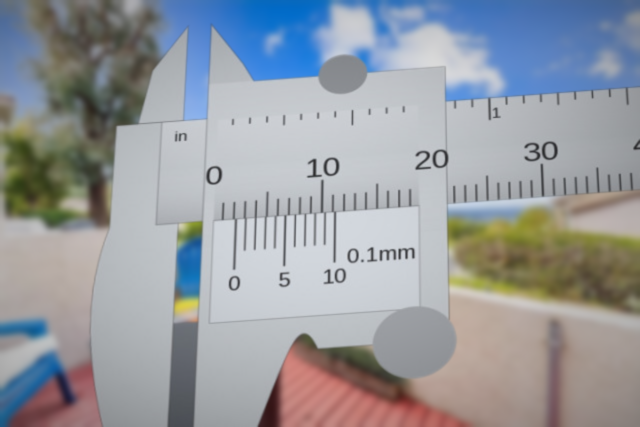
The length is 2.2 mm
